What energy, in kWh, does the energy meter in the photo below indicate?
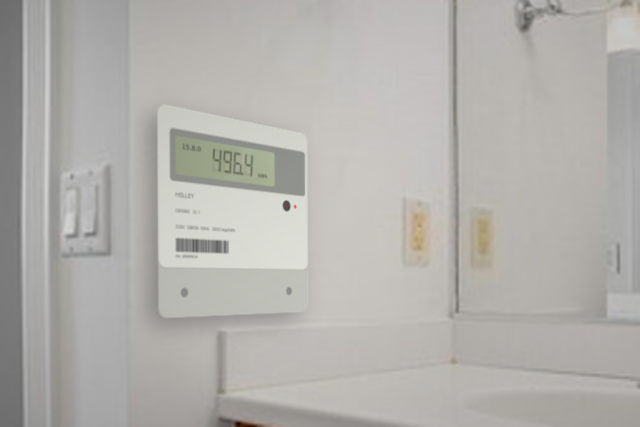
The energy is 496.4 kWh
